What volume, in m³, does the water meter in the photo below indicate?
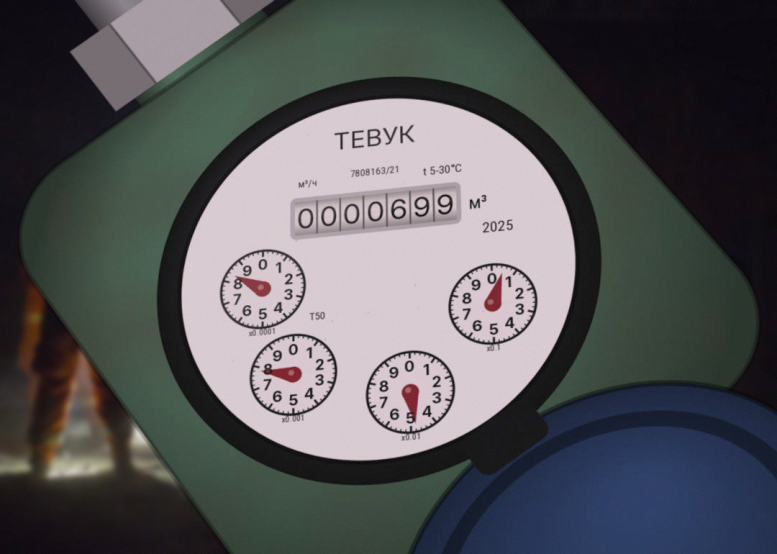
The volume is 699.0478 m³
